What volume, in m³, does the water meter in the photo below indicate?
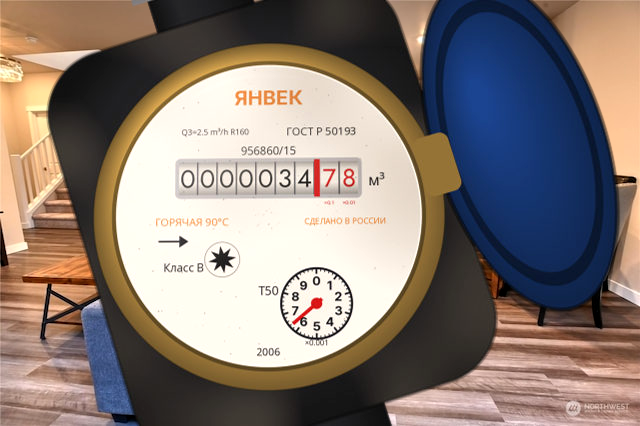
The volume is 34.786 m³
